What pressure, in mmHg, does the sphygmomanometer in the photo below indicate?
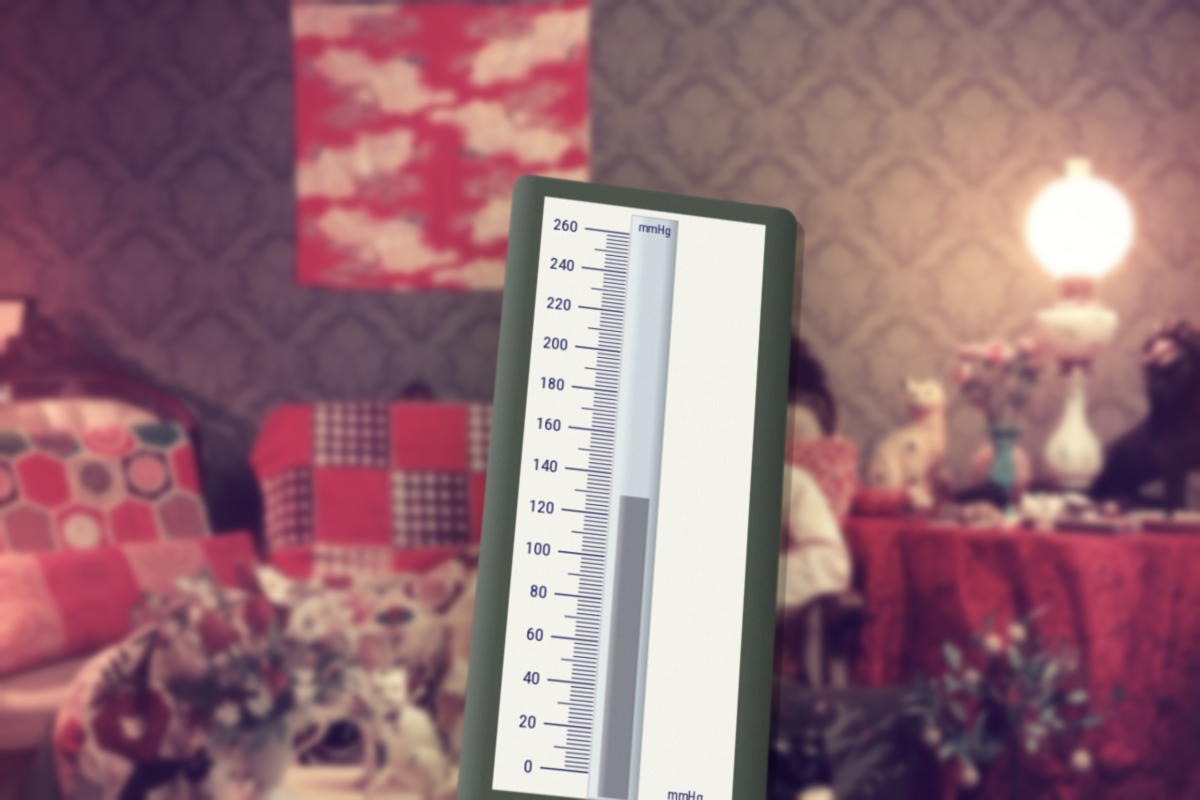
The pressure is 130 mmHg
